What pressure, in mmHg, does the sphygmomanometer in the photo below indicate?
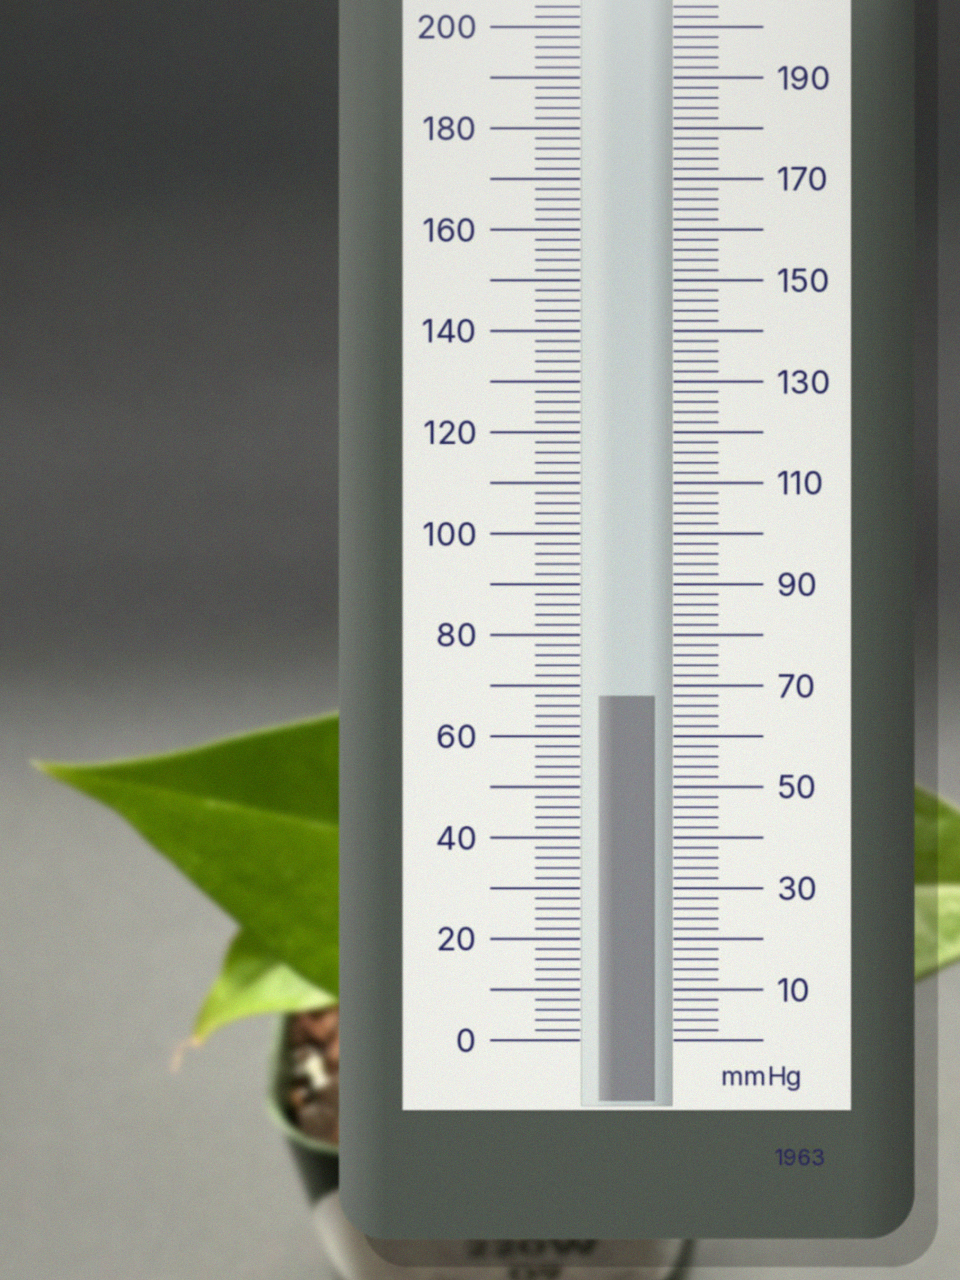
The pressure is 68 mmHg
